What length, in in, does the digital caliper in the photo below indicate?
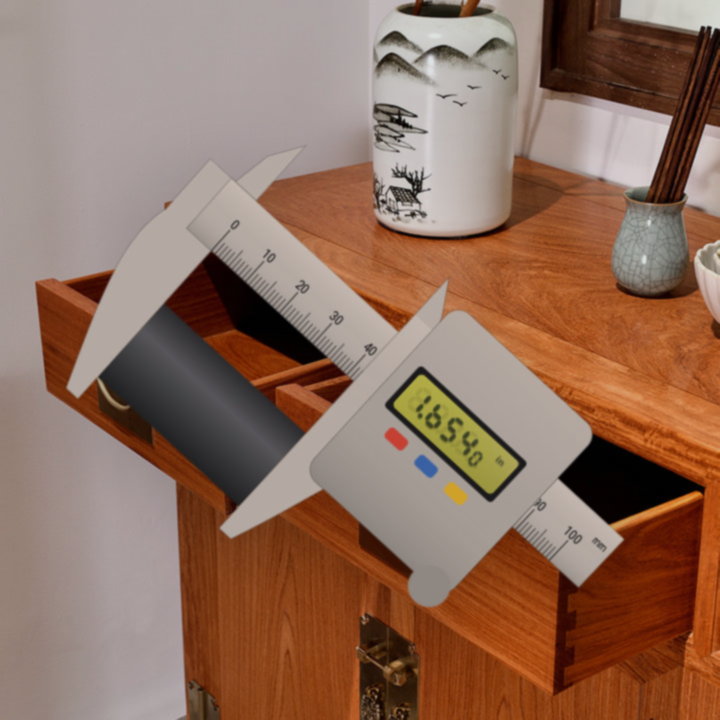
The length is 1.6540 in
